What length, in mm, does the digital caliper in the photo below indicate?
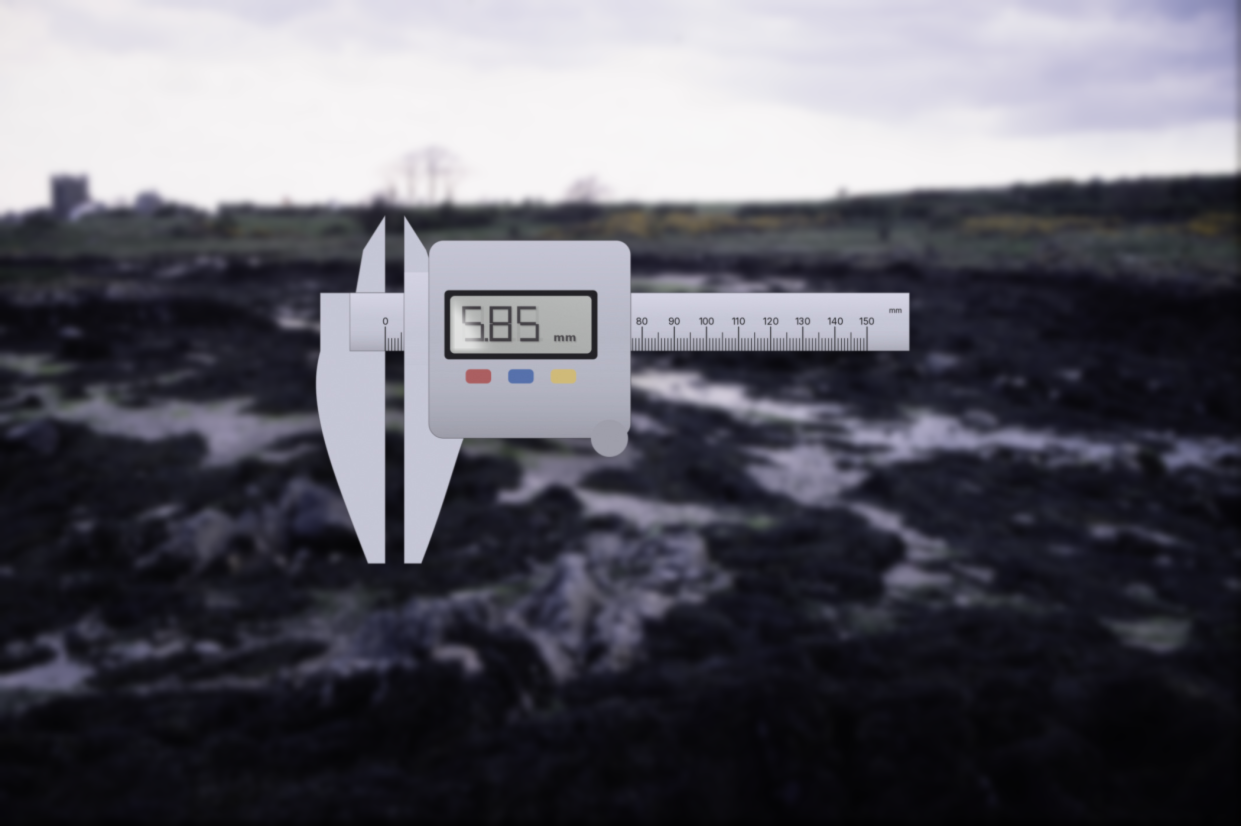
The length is 5.85 mm
